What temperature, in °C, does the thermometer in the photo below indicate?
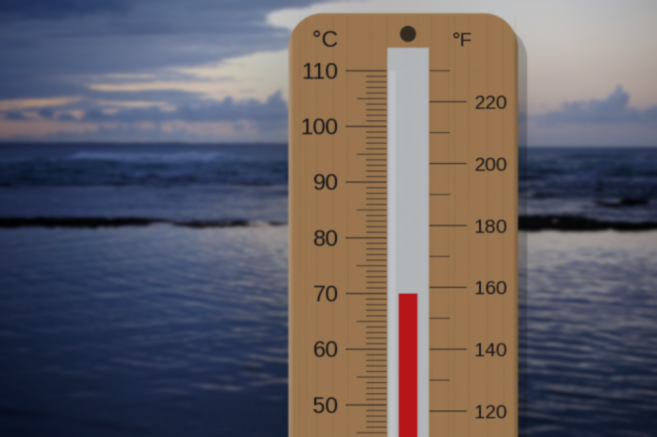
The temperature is 70 °C
